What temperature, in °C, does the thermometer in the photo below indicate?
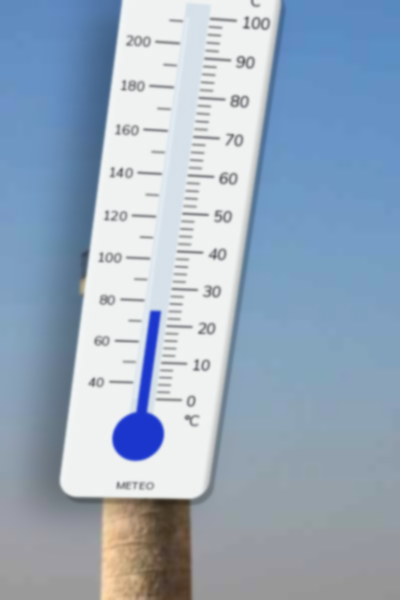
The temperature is 24 °C
